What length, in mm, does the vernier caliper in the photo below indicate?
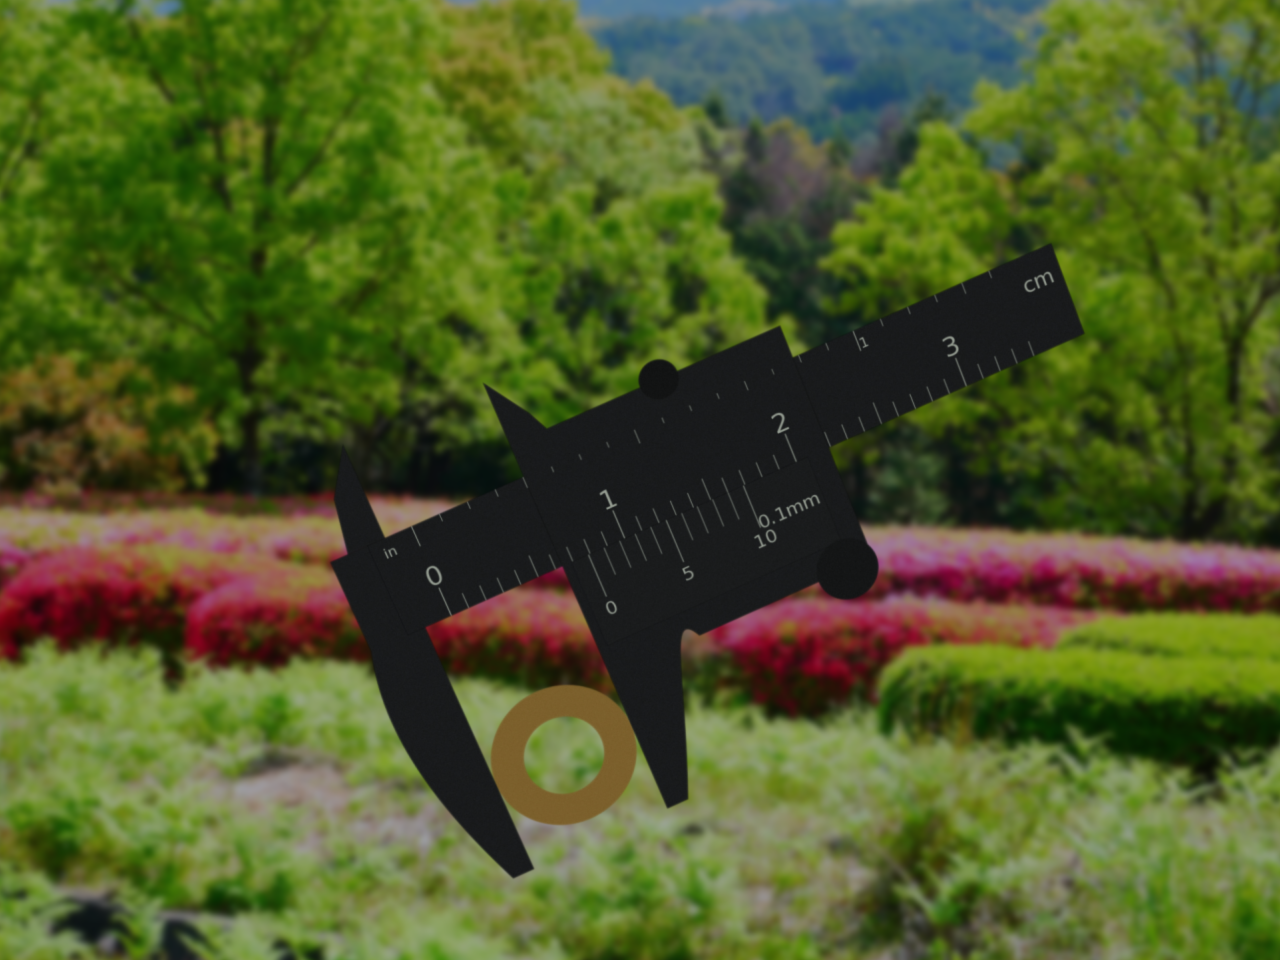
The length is 7.9 mm
